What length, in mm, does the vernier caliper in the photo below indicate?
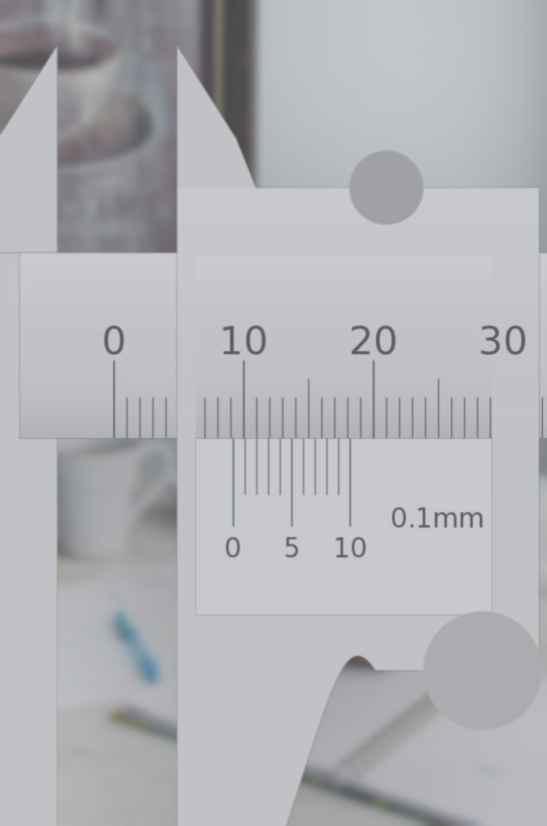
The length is 9.2 mm
